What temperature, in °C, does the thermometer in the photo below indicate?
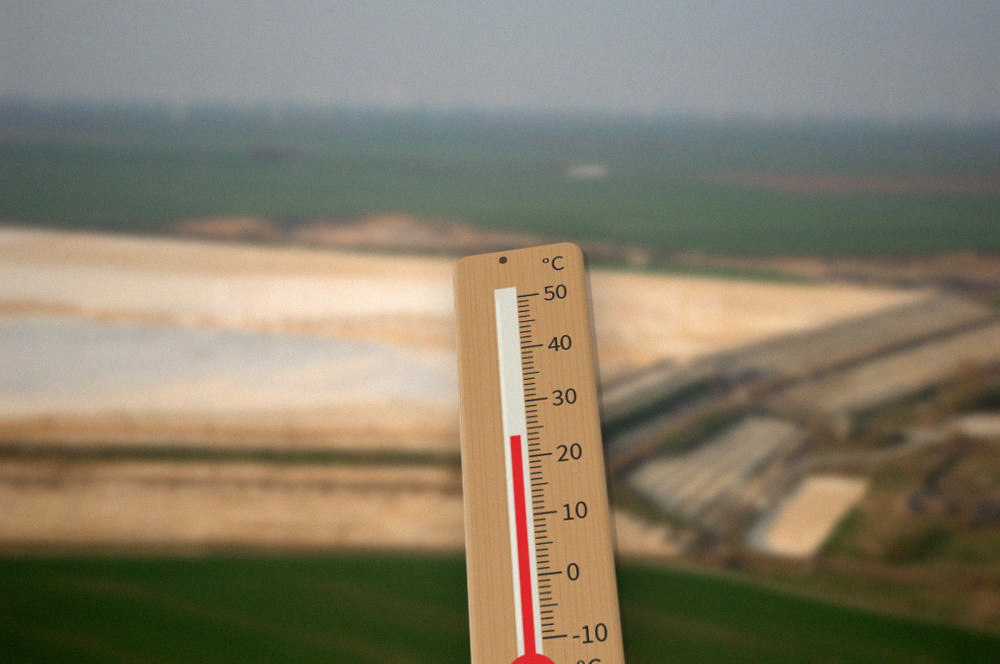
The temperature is 24 °C
